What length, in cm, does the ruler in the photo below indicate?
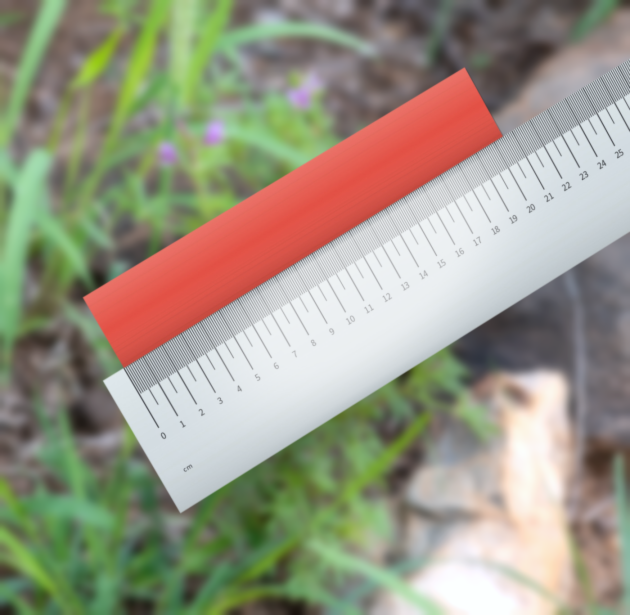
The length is 20.5 cm
